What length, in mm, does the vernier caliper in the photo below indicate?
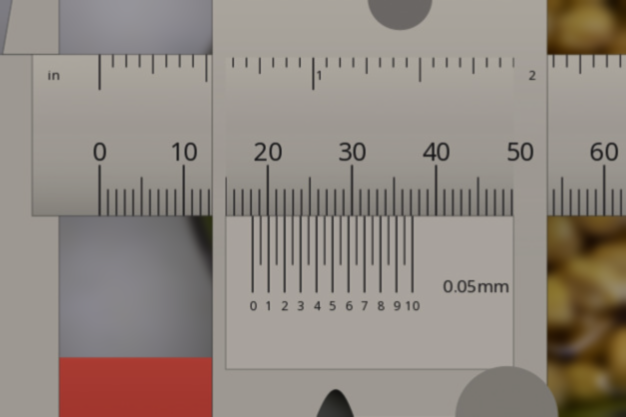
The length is 18.2 mm
